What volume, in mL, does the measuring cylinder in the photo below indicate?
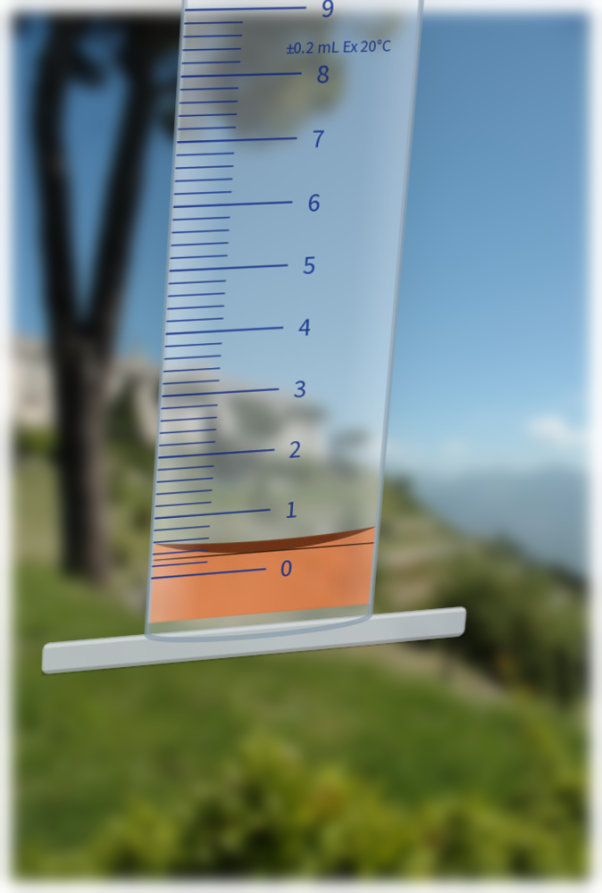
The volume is 0.3 mL
